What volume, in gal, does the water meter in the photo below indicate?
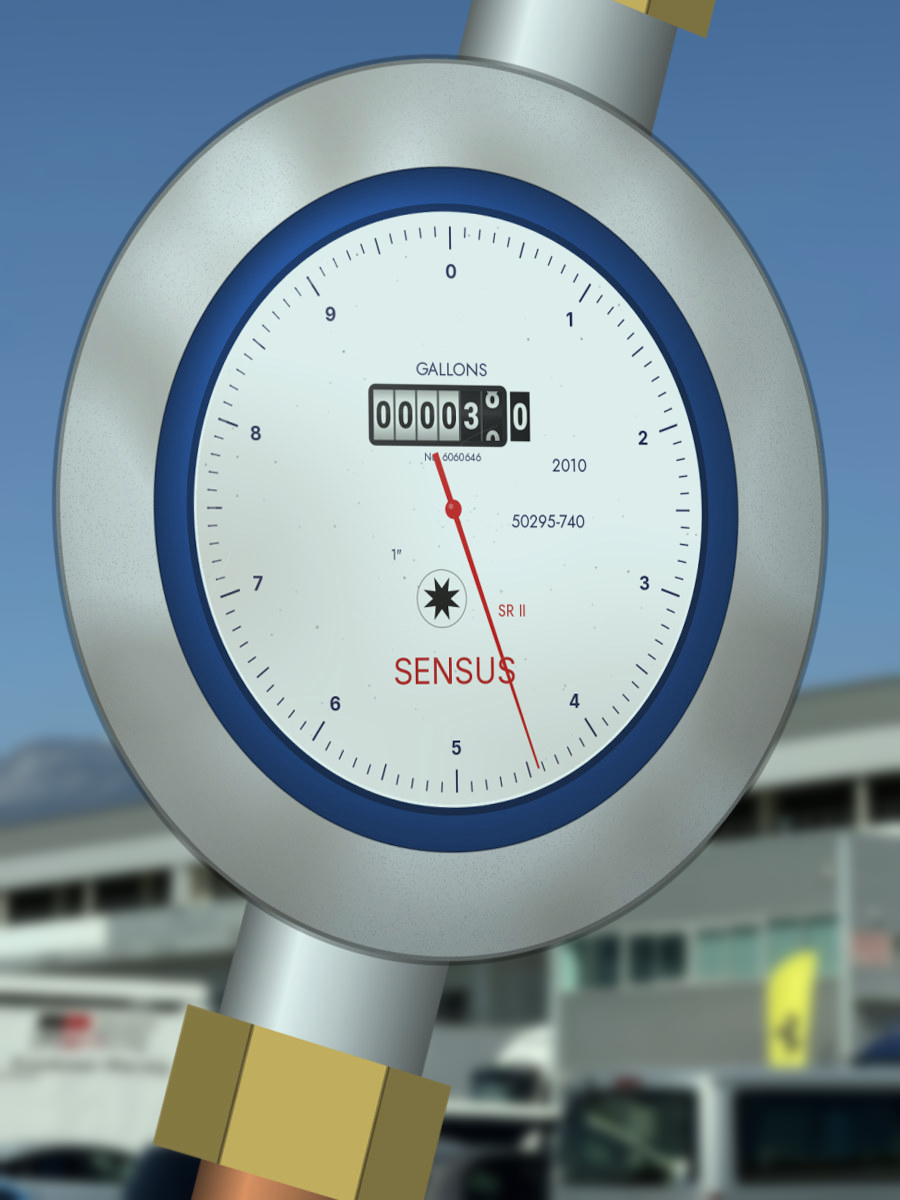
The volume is 384.4 gal
